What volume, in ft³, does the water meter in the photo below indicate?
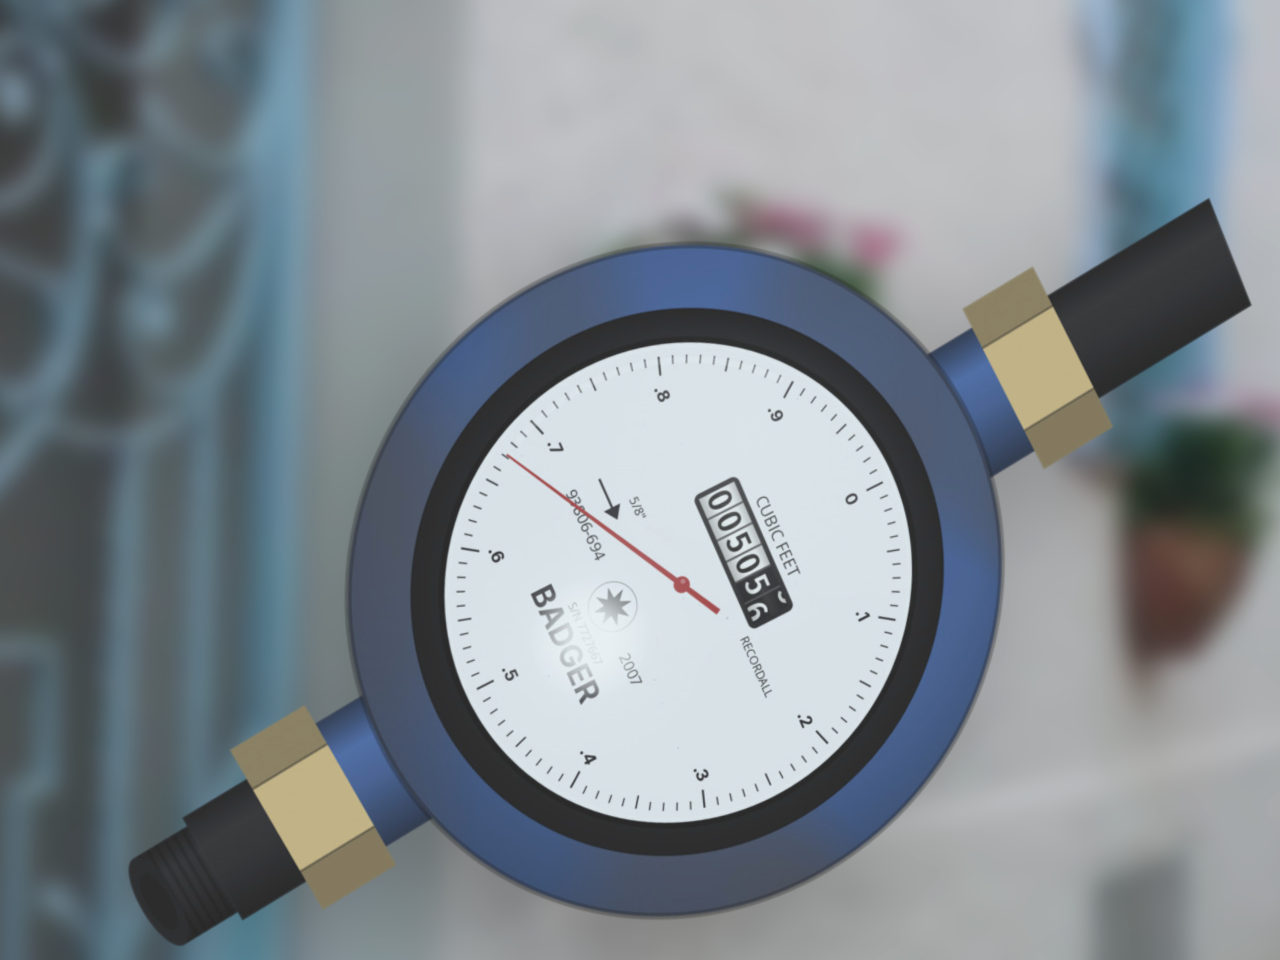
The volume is 5055.67 ft³
